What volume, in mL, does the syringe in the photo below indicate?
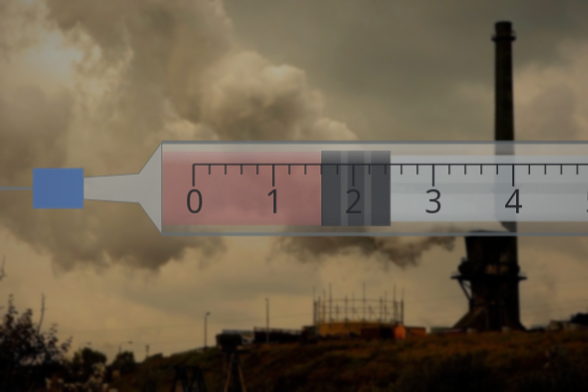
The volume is 1.6 mL
